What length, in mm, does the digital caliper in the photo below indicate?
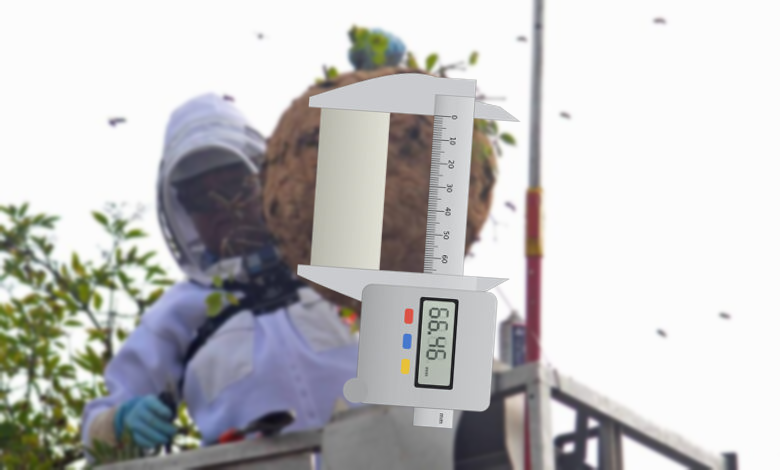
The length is 66.46 mm
